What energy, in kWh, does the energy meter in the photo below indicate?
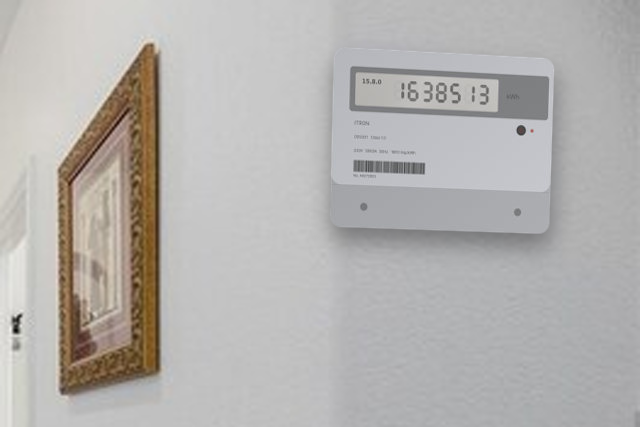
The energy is 1638513 kWh
